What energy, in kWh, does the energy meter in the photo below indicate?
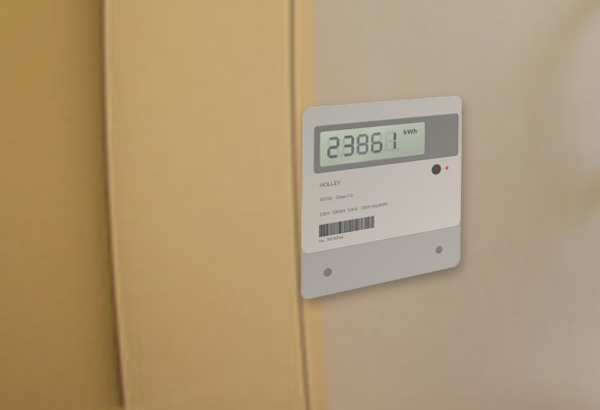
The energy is 23861 kWh
